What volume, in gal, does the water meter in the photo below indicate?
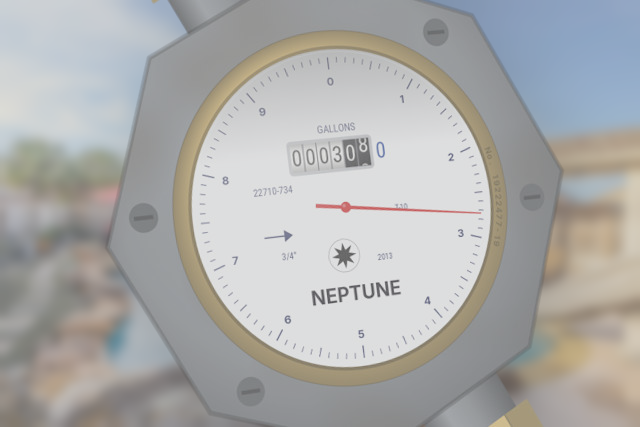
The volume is 3082.7 gal
